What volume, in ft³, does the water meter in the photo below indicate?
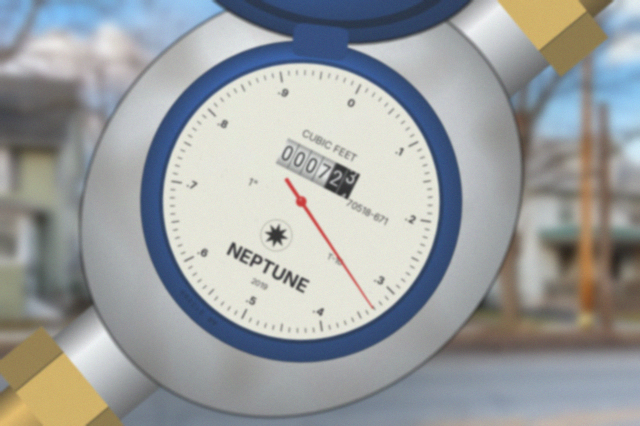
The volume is 723.33 ft³
